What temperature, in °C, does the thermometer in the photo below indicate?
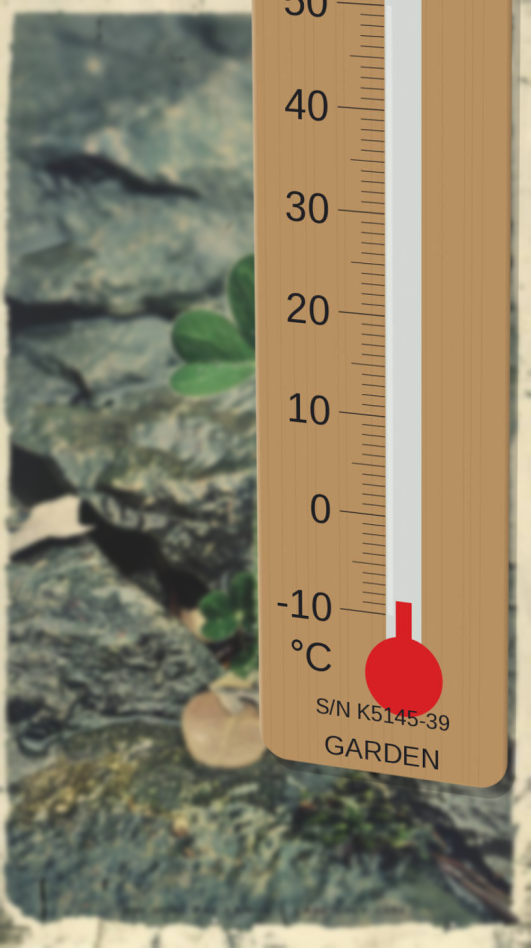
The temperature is -8.5 °C
